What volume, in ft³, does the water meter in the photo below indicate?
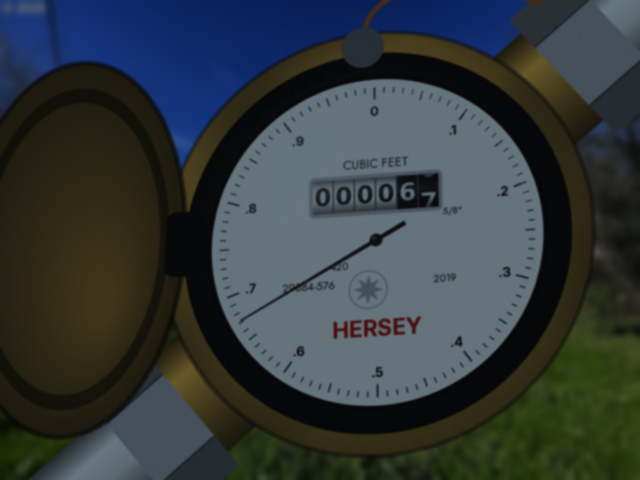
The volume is 66.67 ft³
